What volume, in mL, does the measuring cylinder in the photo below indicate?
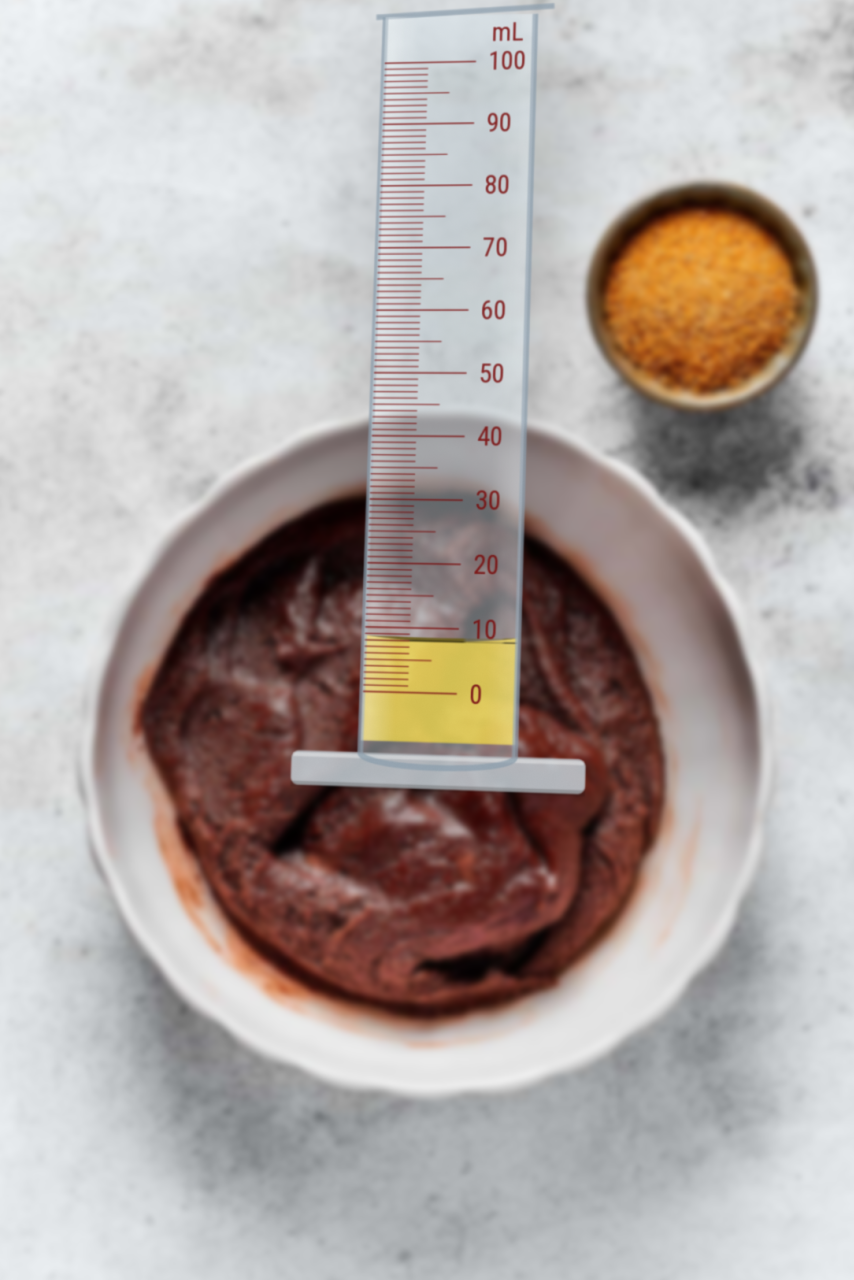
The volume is 8 mL
